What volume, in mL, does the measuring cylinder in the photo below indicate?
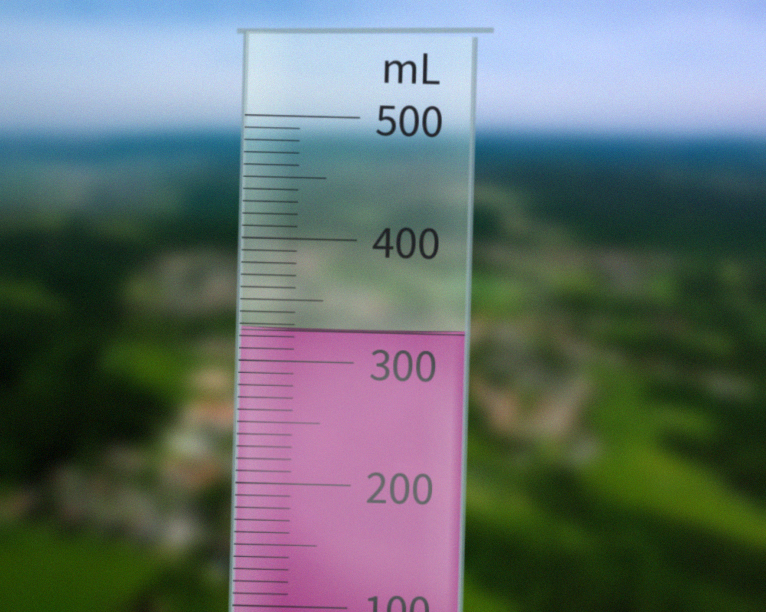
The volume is 325 mL
